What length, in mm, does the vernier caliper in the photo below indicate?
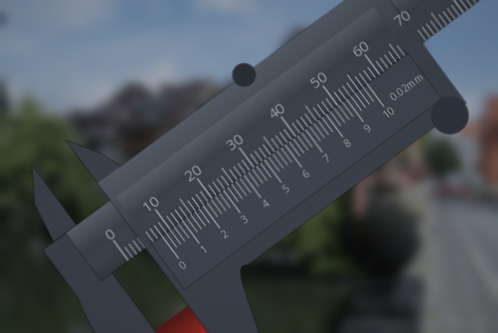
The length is 8.0 mm
